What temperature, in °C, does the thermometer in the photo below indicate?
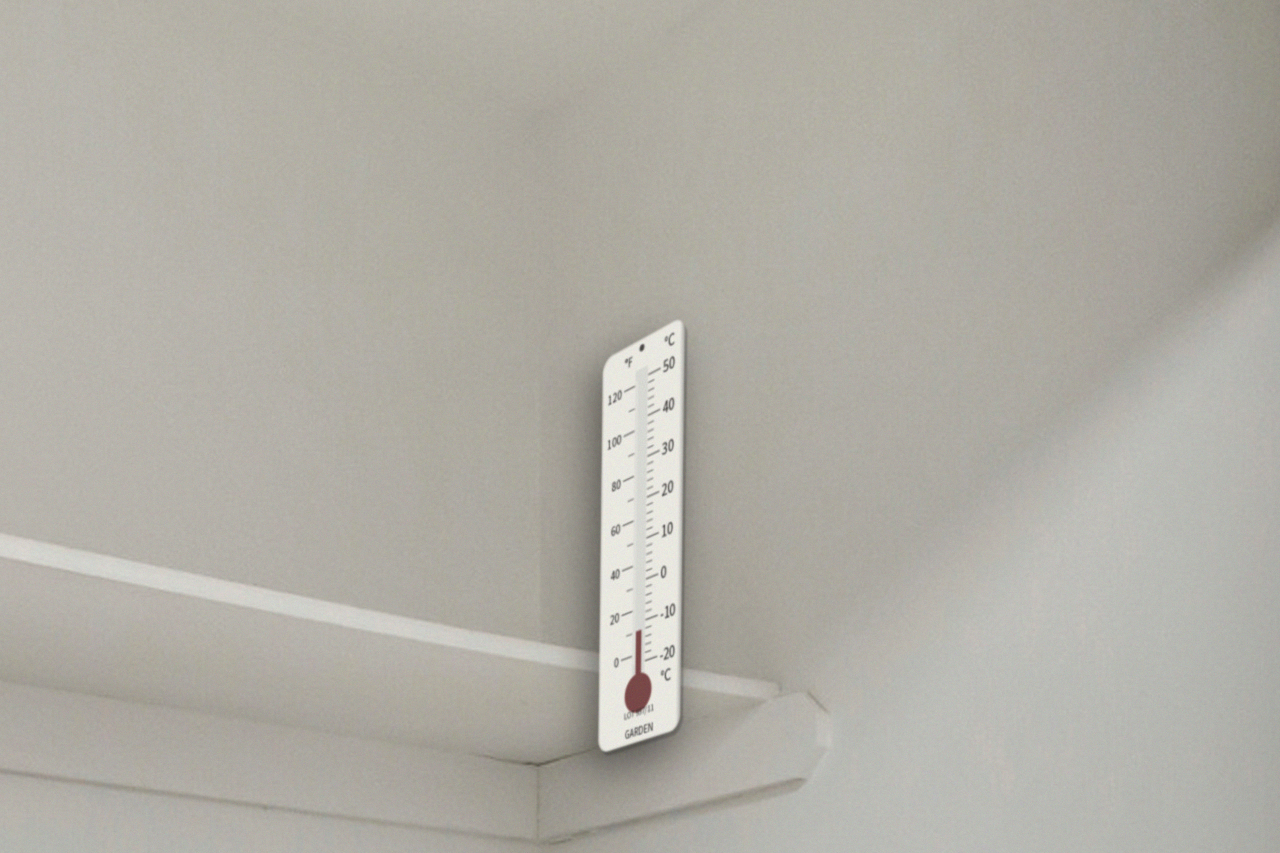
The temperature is -12 °C
